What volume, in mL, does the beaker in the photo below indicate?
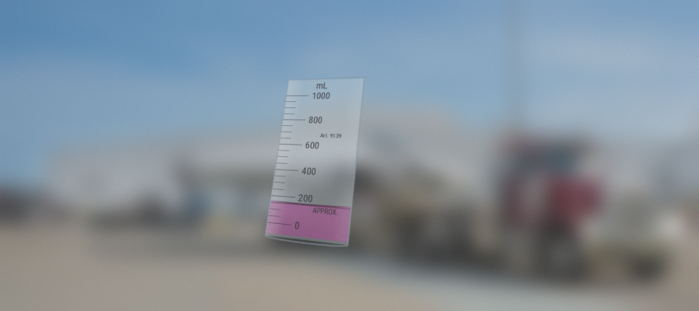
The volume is 150 mL
